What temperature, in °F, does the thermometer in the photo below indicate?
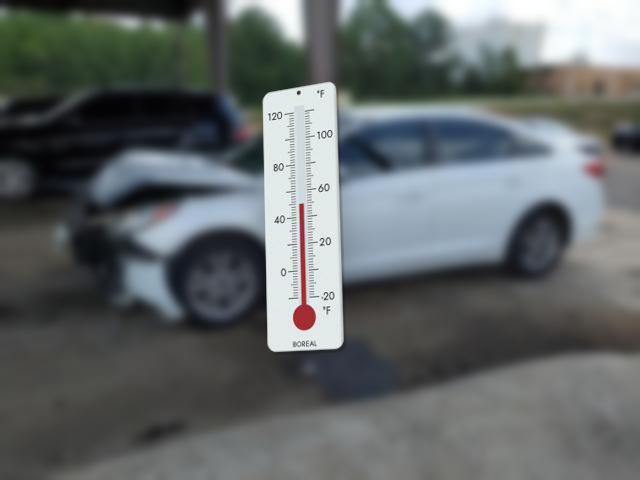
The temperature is 50 °F
